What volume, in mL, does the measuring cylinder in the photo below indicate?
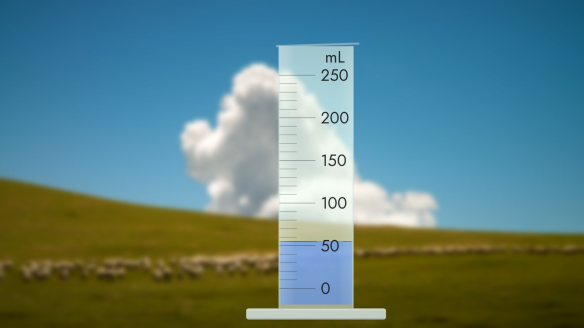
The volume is 55 mL
